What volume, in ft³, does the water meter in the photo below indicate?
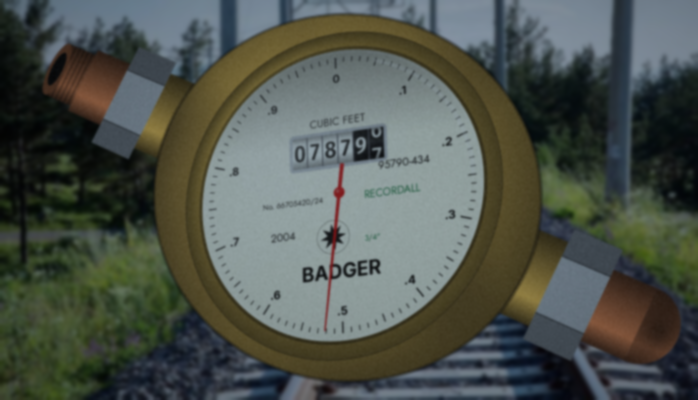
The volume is 78796.52 ft³
